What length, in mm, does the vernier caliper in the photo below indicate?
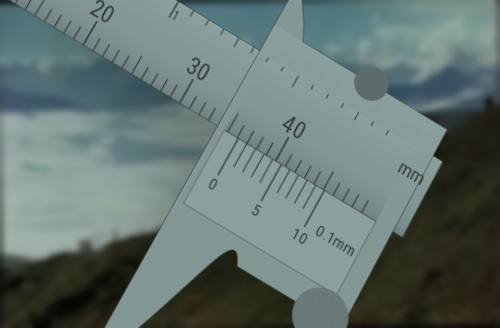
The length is 36.1 mm
